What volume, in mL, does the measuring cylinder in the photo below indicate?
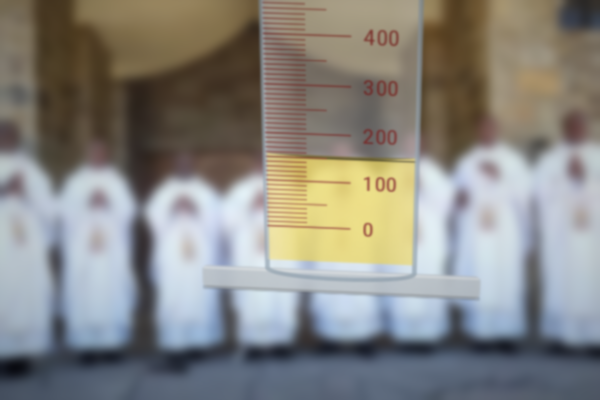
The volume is 150 mL
